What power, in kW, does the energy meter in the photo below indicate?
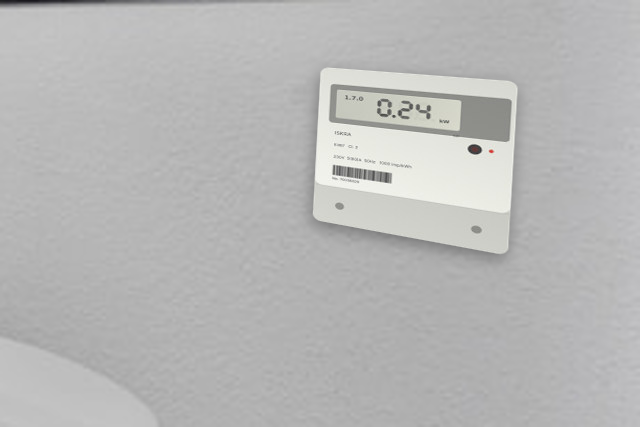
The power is 0.24 kW
